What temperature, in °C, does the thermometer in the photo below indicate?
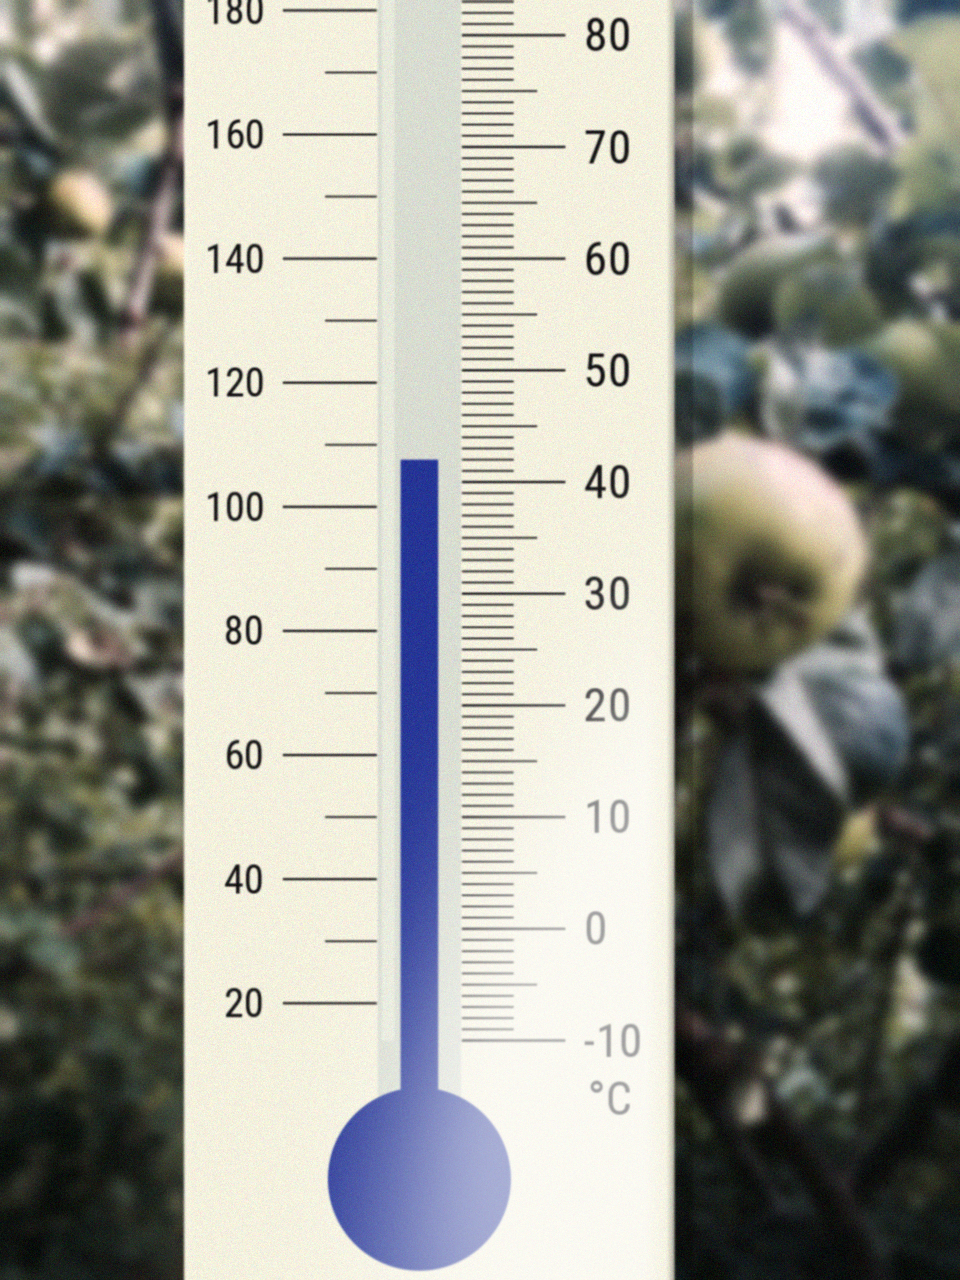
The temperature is 42 °C
